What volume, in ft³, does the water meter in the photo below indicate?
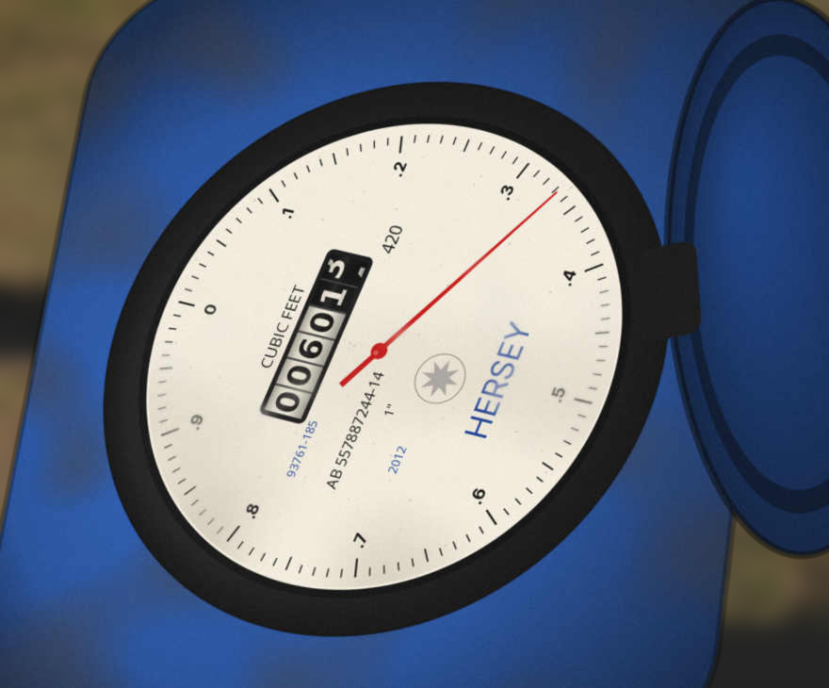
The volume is 6013.33 ft³
